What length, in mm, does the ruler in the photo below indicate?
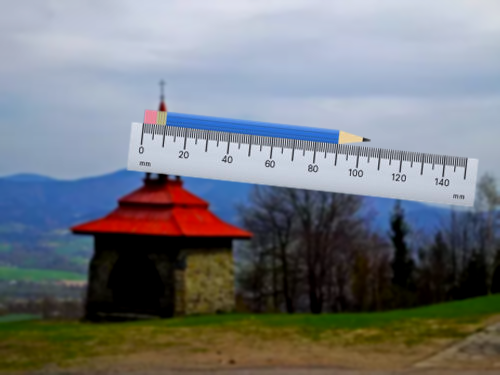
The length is 105 mm
